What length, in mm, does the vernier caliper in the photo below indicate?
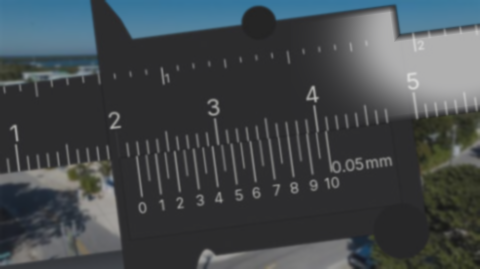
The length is 21.8 mm
